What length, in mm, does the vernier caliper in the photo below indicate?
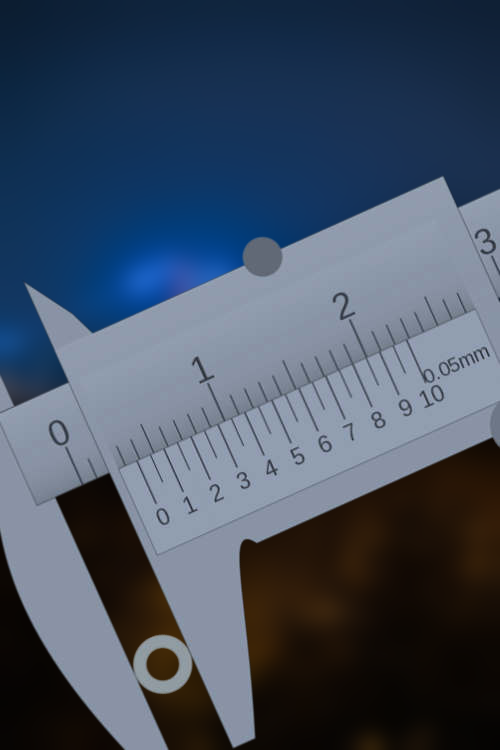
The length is 3.8 mm
